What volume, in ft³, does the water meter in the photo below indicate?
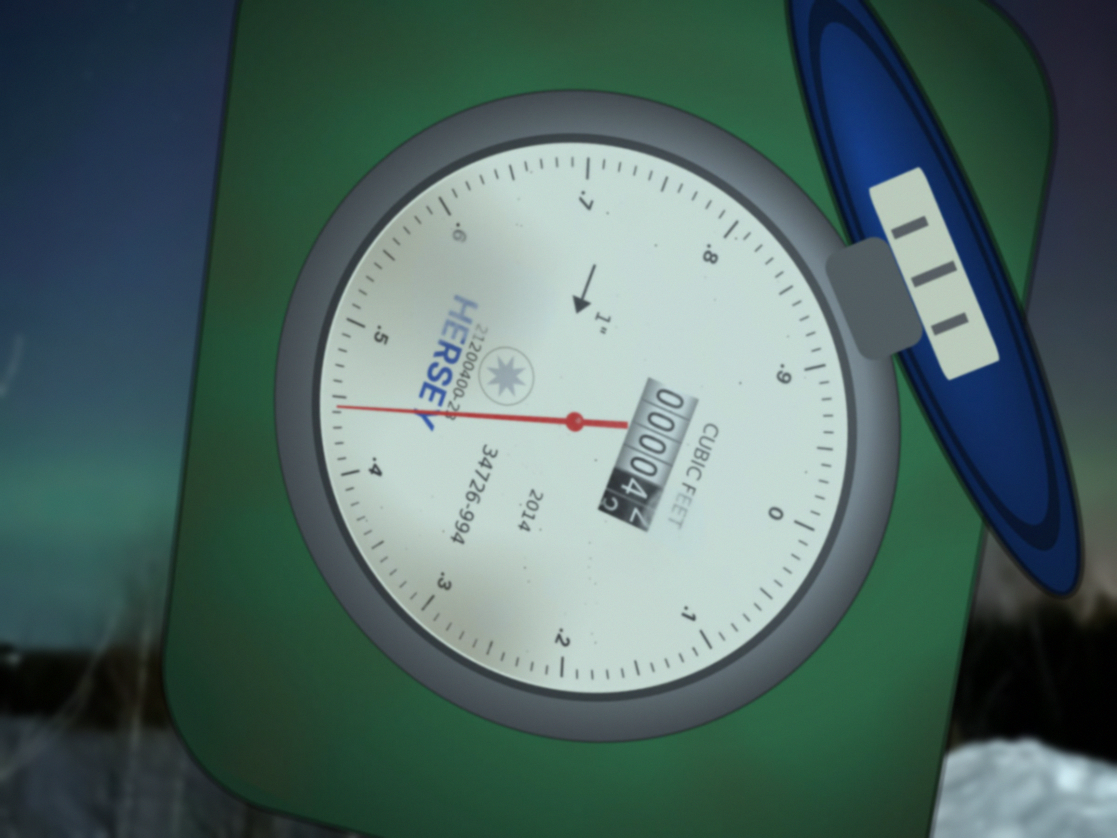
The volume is 42.44 ft³
